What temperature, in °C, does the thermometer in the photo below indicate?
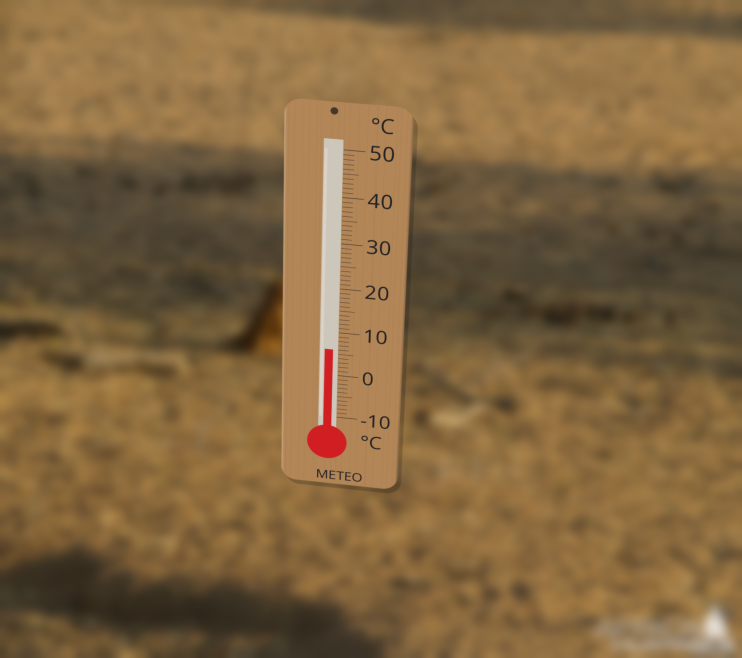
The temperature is 6 °C
